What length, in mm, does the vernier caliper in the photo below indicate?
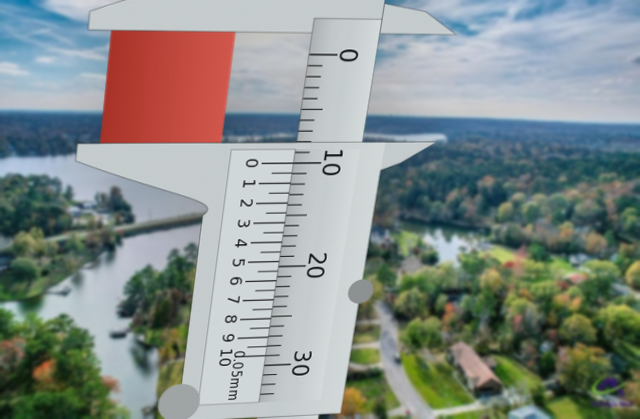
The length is 10.0 mm
